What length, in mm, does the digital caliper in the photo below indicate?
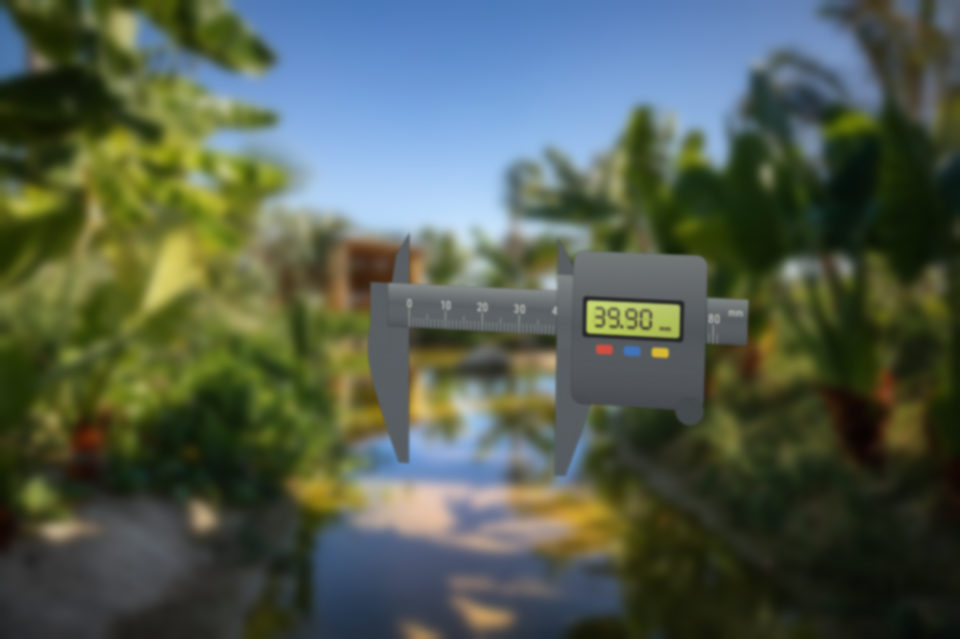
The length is 39.90 mm
